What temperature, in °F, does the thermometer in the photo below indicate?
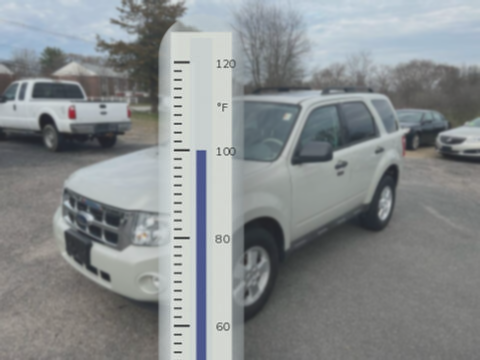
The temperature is 100 °F
